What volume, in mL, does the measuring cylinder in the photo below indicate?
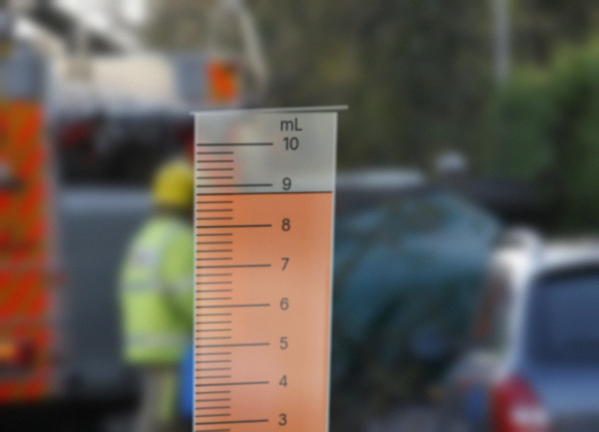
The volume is 8.8 mL
